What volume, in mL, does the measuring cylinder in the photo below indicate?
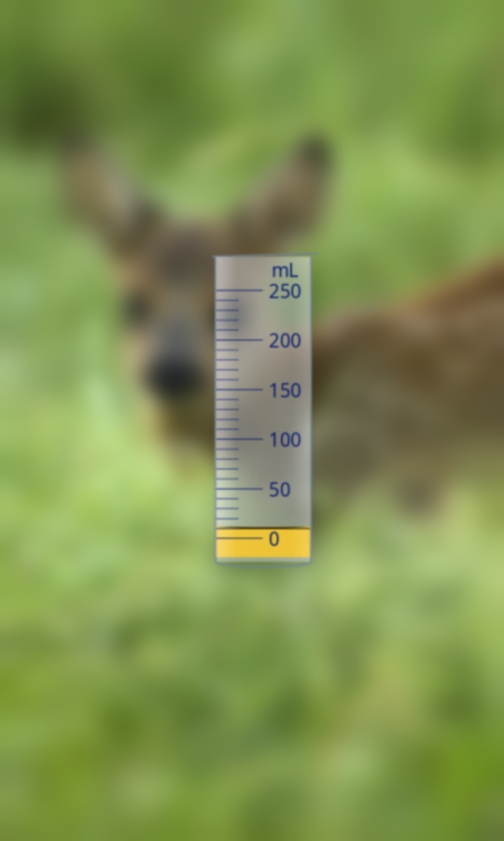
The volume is 10 mL
